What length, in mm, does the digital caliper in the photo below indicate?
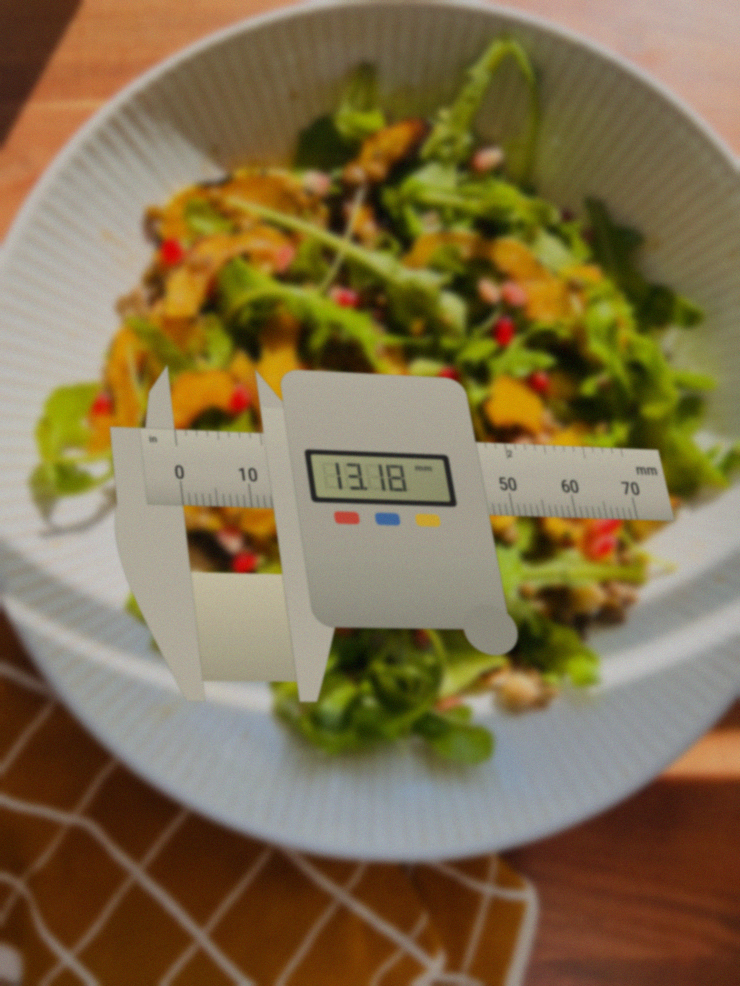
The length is 13.18 mm
